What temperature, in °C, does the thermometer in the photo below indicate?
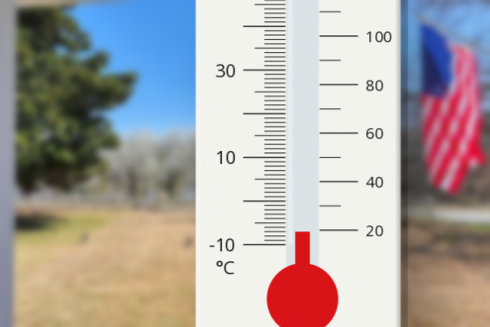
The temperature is -7 °C
